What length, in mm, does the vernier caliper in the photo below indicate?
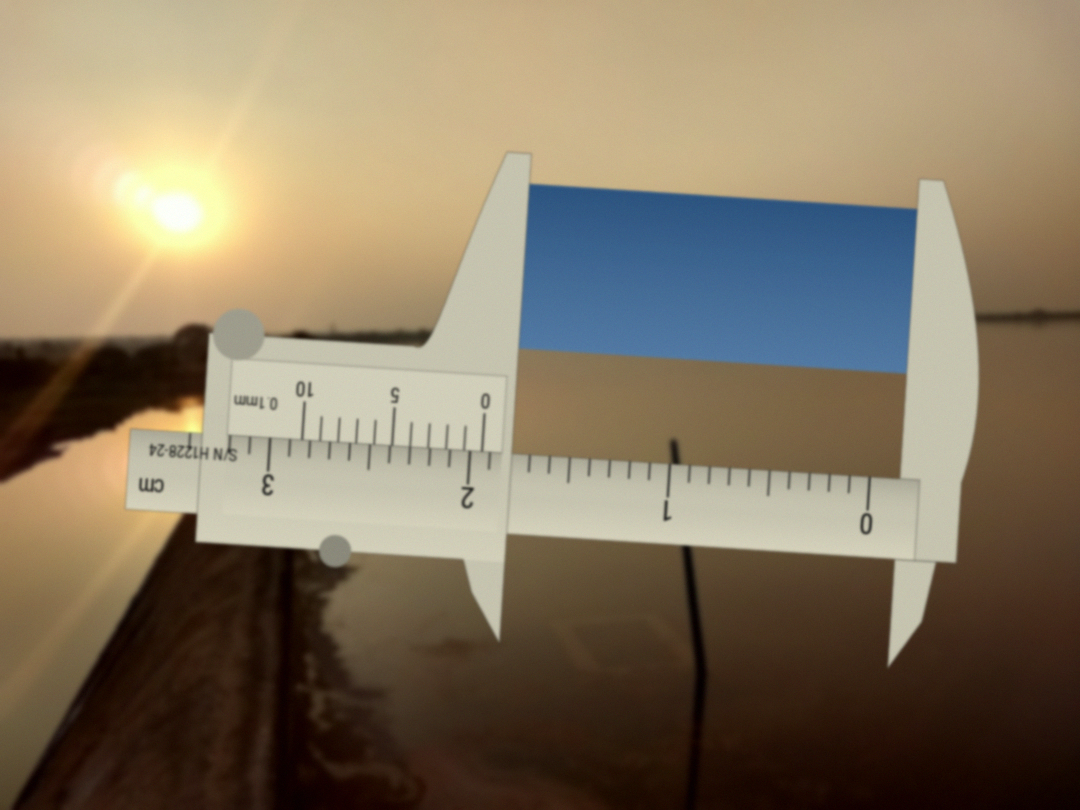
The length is 19.4 mm
